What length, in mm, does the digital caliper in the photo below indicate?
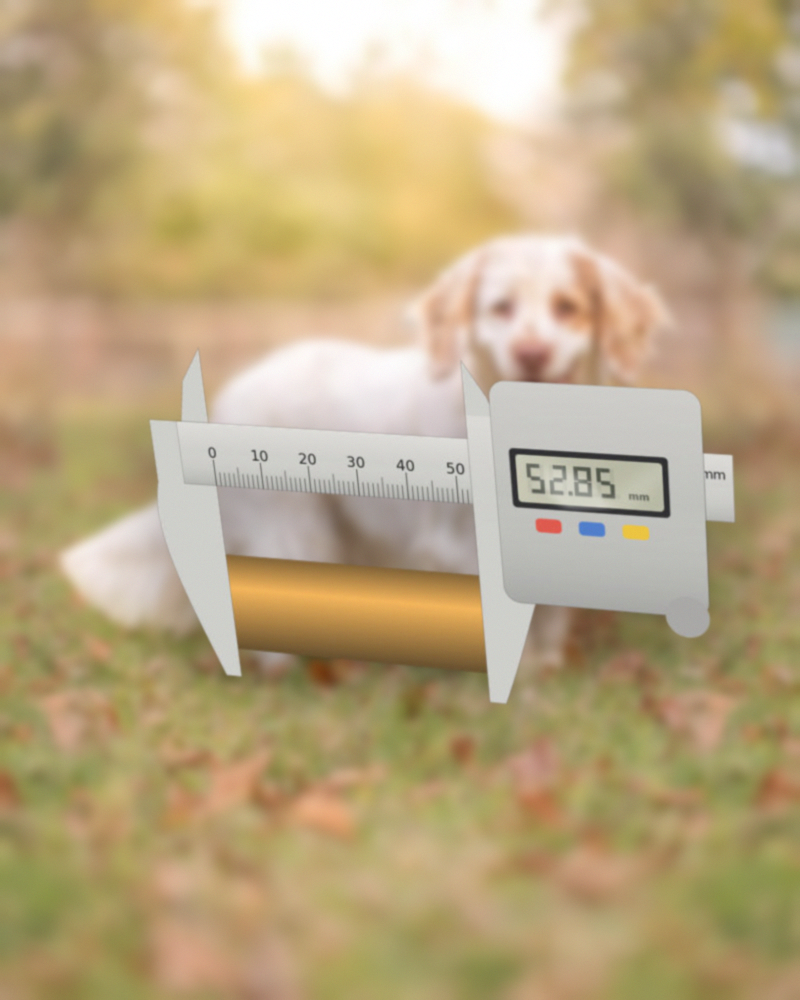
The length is 52.85 mm
